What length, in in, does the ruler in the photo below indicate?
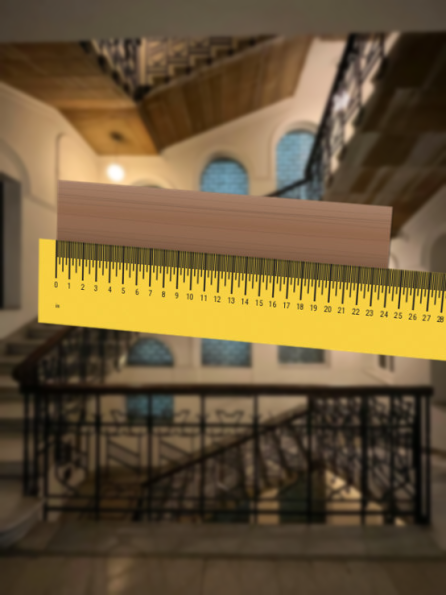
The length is 24 in
